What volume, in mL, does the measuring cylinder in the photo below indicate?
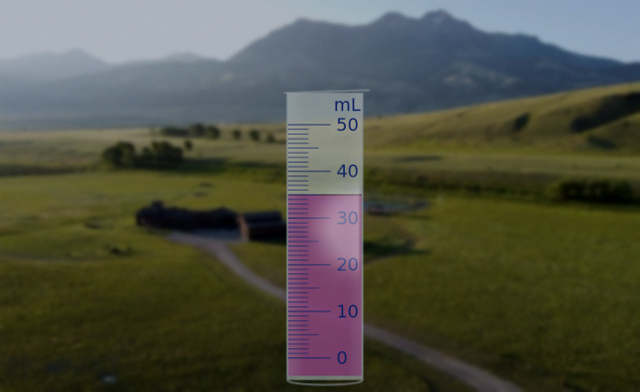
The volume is 35 mL
